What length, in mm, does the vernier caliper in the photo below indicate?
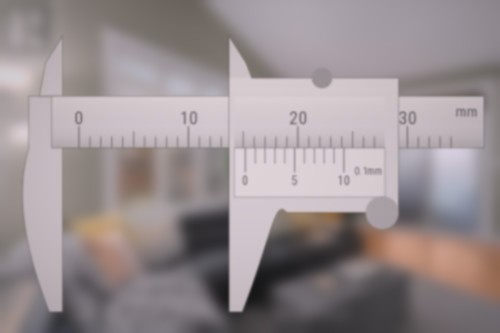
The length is 15.2 mm
